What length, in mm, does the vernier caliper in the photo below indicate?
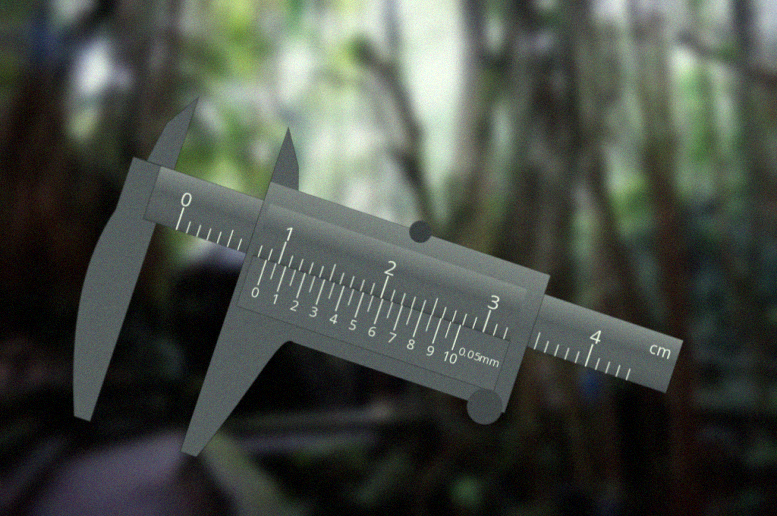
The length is 8.8 mm
